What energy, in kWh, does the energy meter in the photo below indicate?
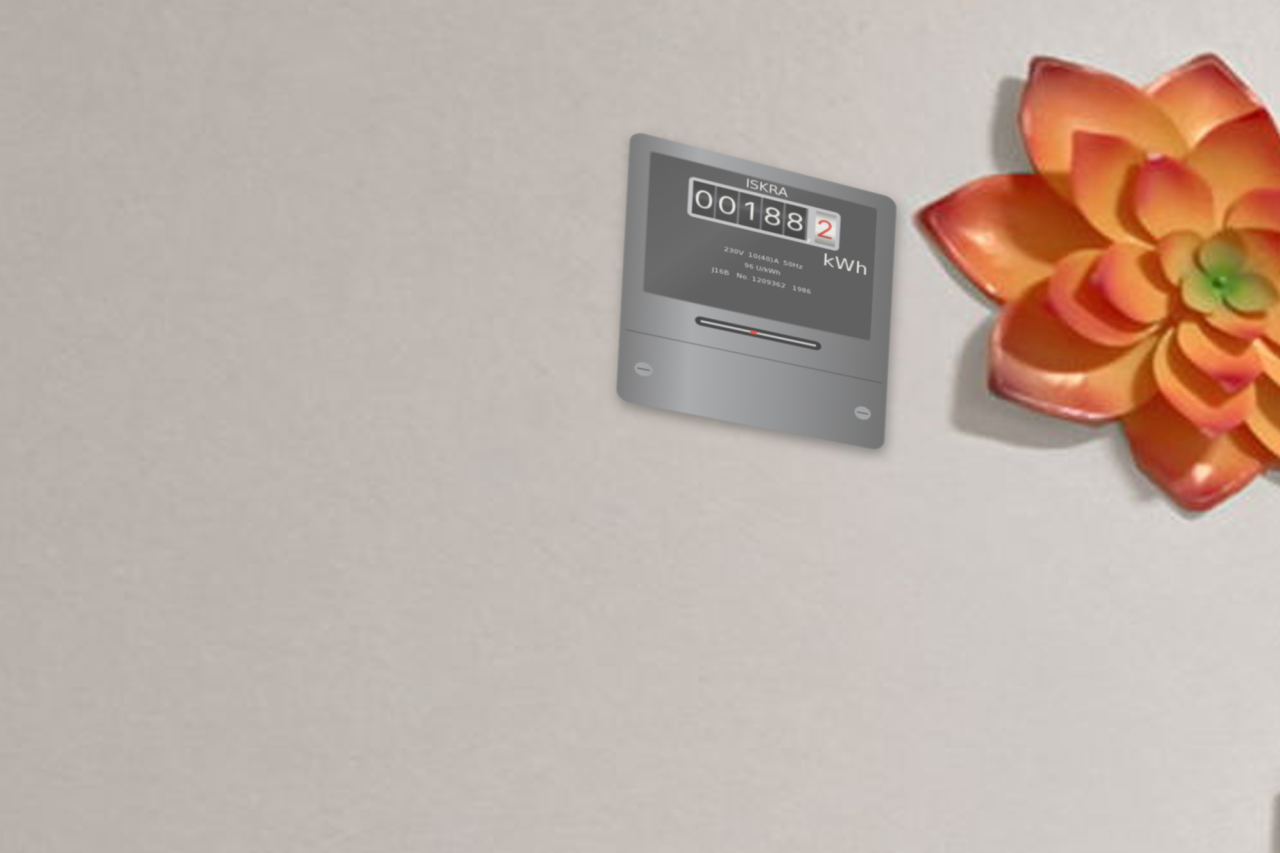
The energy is 188.2 kWh
